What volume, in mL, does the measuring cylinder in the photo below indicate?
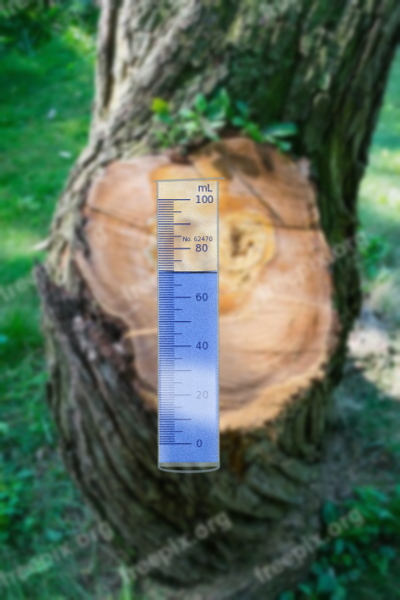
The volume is 70 mL
